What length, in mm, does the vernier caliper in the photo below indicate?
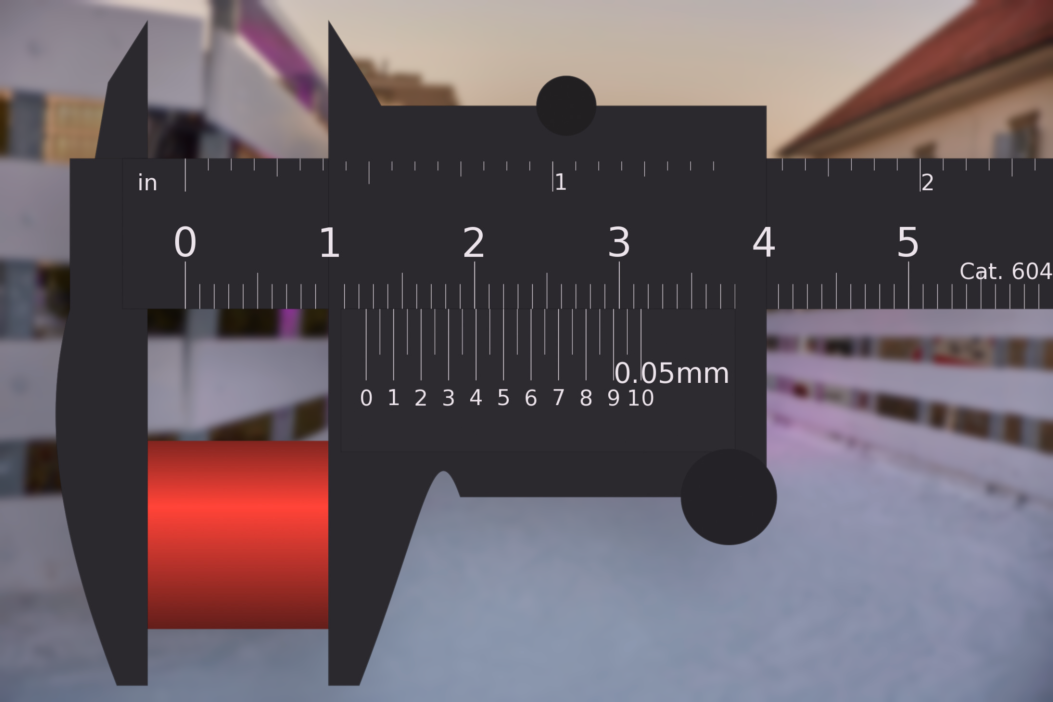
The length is 12.5 mm
